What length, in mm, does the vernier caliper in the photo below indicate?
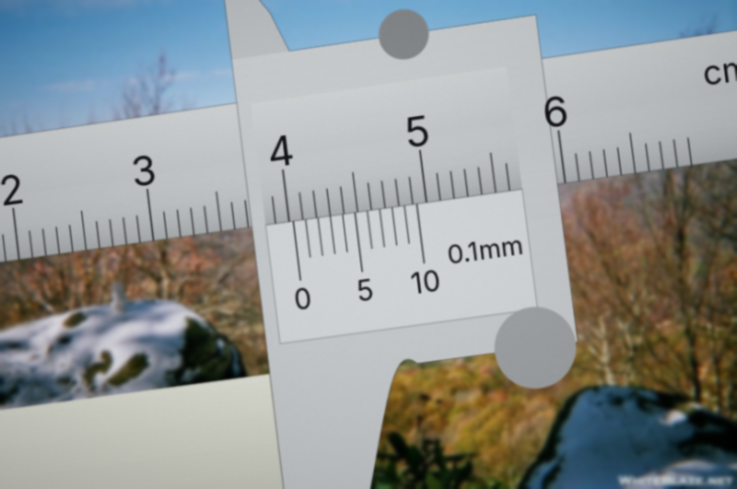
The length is 40.3 mm
